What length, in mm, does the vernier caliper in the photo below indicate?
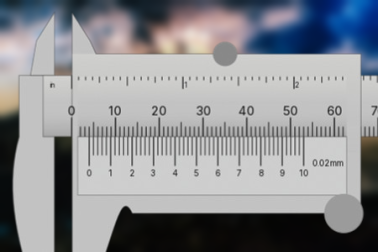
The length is 4.0 mm
